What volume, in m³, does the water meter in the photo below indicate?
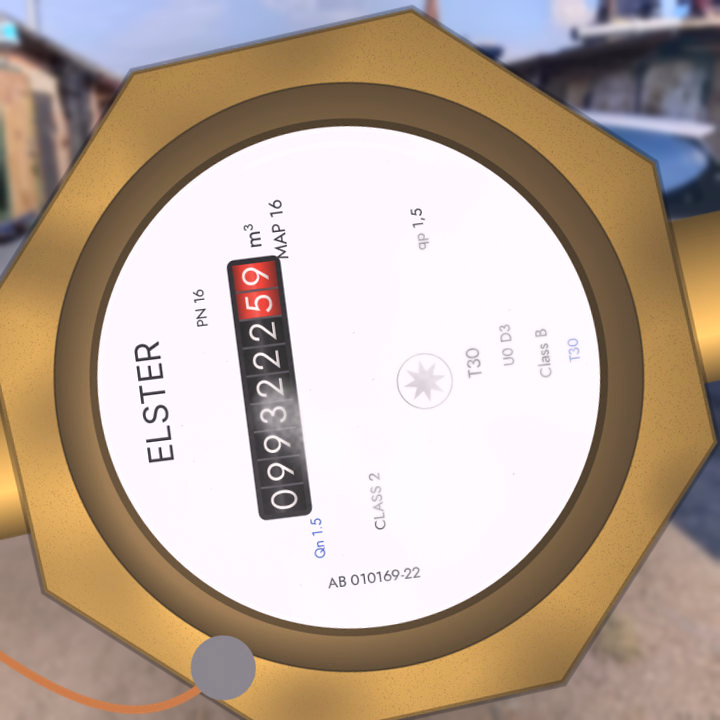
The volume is 993222.59 m³
